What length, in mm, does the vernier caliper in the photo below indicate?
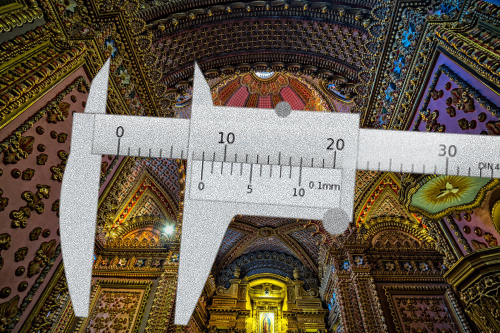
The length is 8.0 mm
